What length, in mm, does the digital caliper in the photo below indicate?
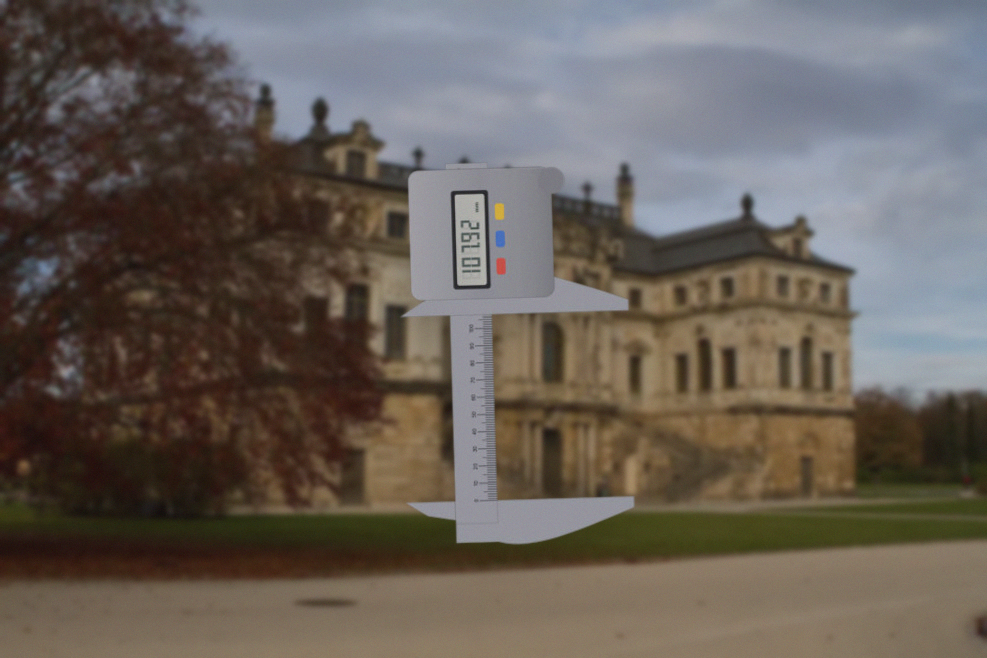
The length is 107.92 mm
